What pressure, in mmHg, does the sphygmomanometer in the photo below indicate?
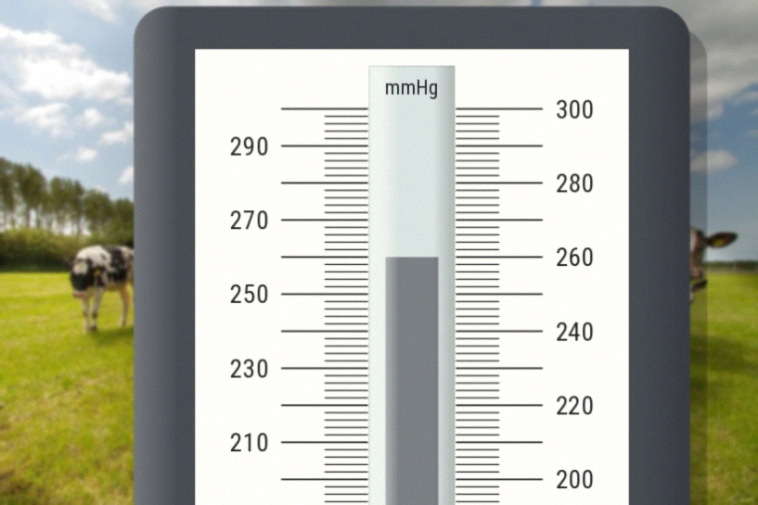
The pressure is 260 mmHg
